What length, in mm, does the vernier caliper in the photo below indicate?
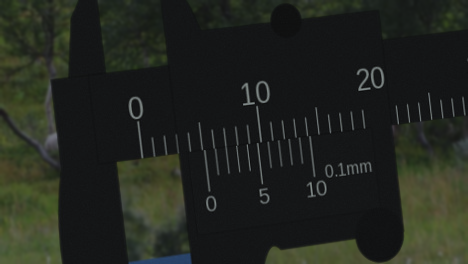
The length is 5.2 mm
